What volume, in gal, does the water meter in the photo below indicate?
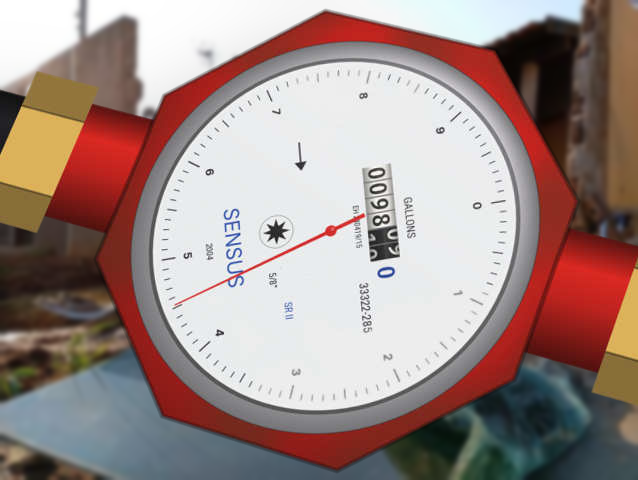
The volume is 98094.5 gal
